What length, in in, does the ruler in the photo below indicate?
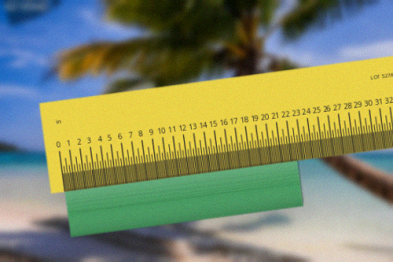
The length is 22.5 in
